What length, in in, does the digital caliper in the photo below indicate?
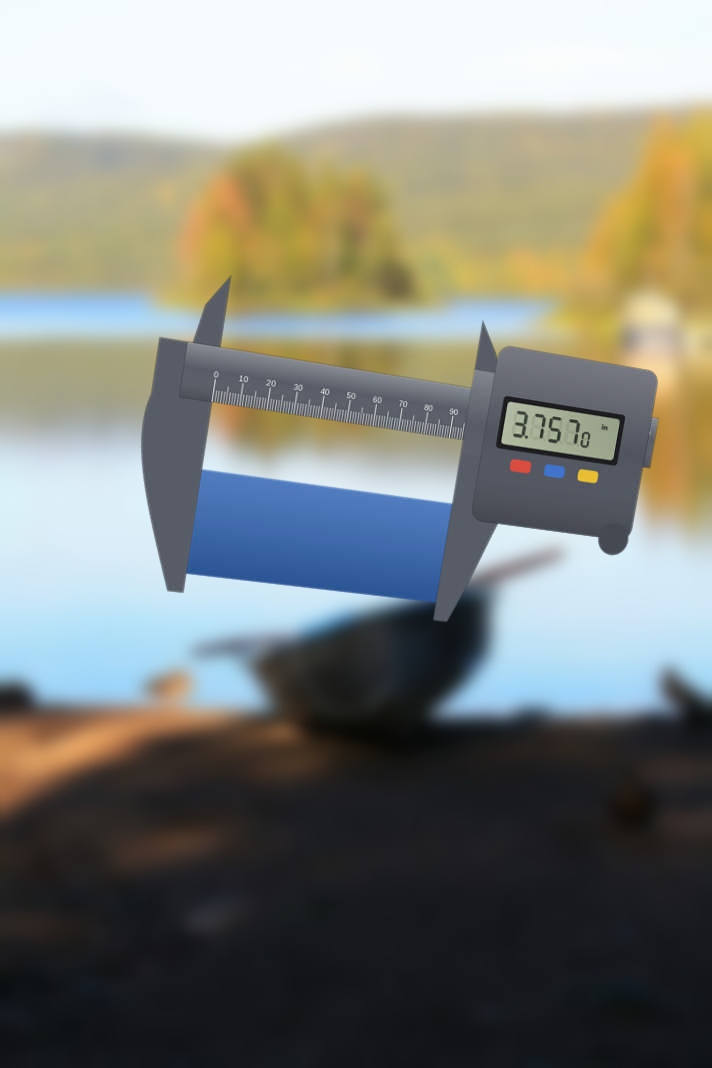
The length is 3.7570 in
